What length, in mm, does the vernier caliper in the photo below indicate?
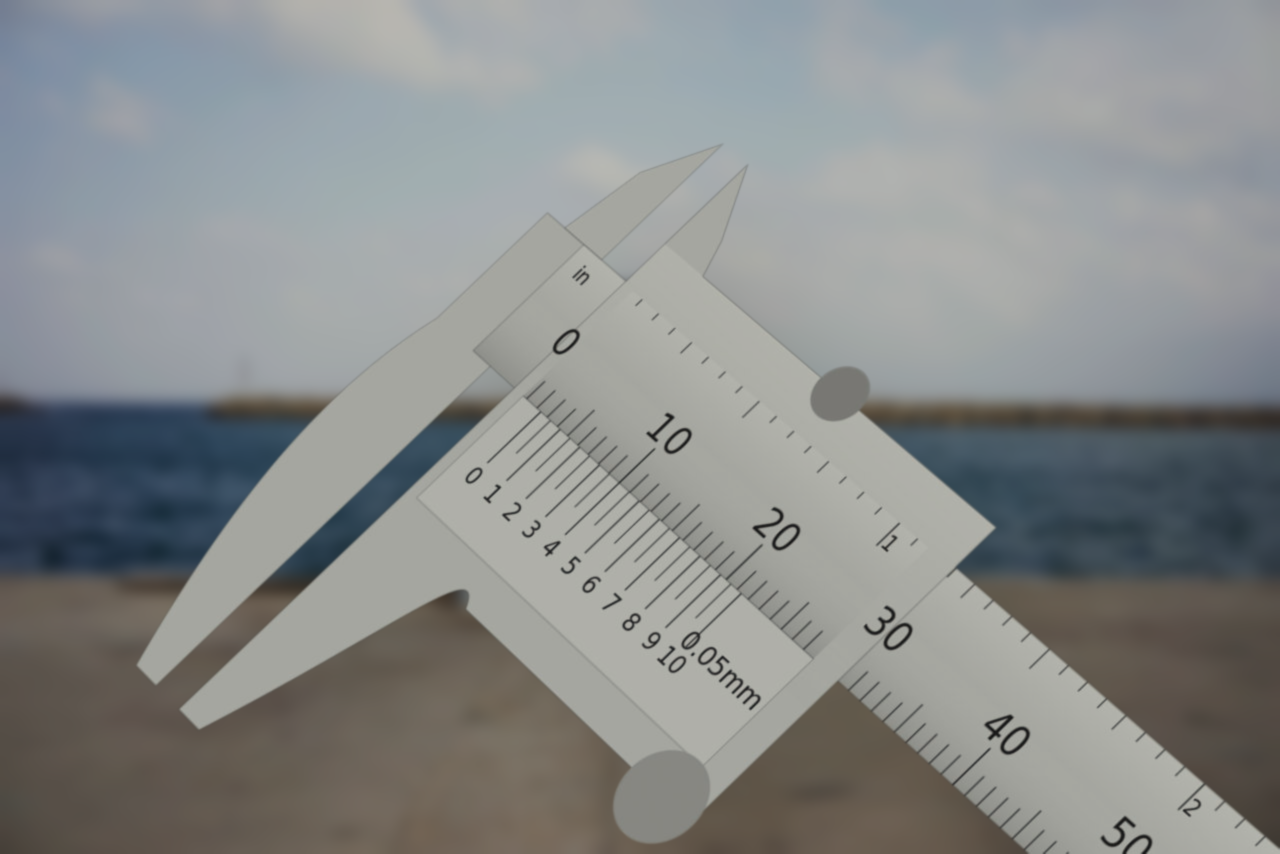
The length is 2.4 mm
